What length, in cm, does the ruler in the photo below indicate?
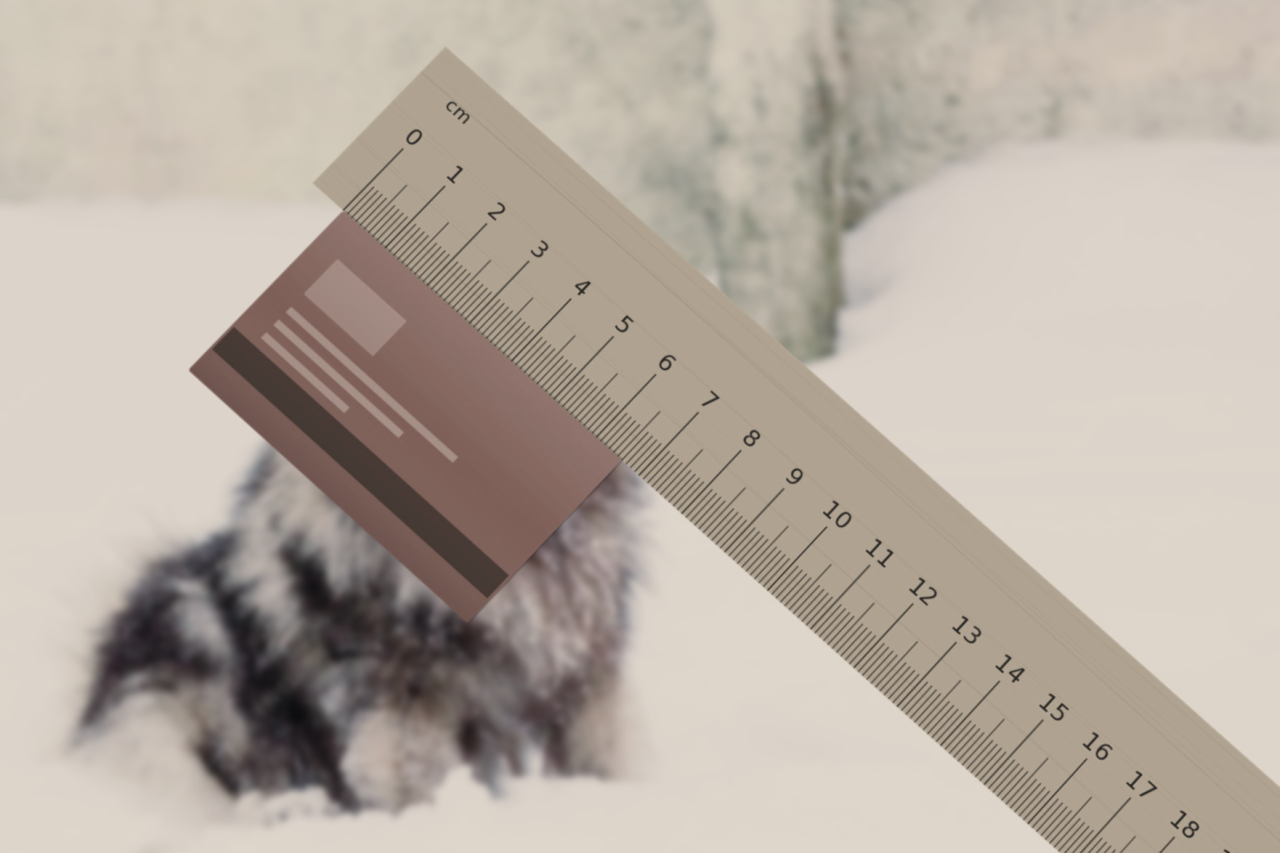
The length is 6.6 cm
